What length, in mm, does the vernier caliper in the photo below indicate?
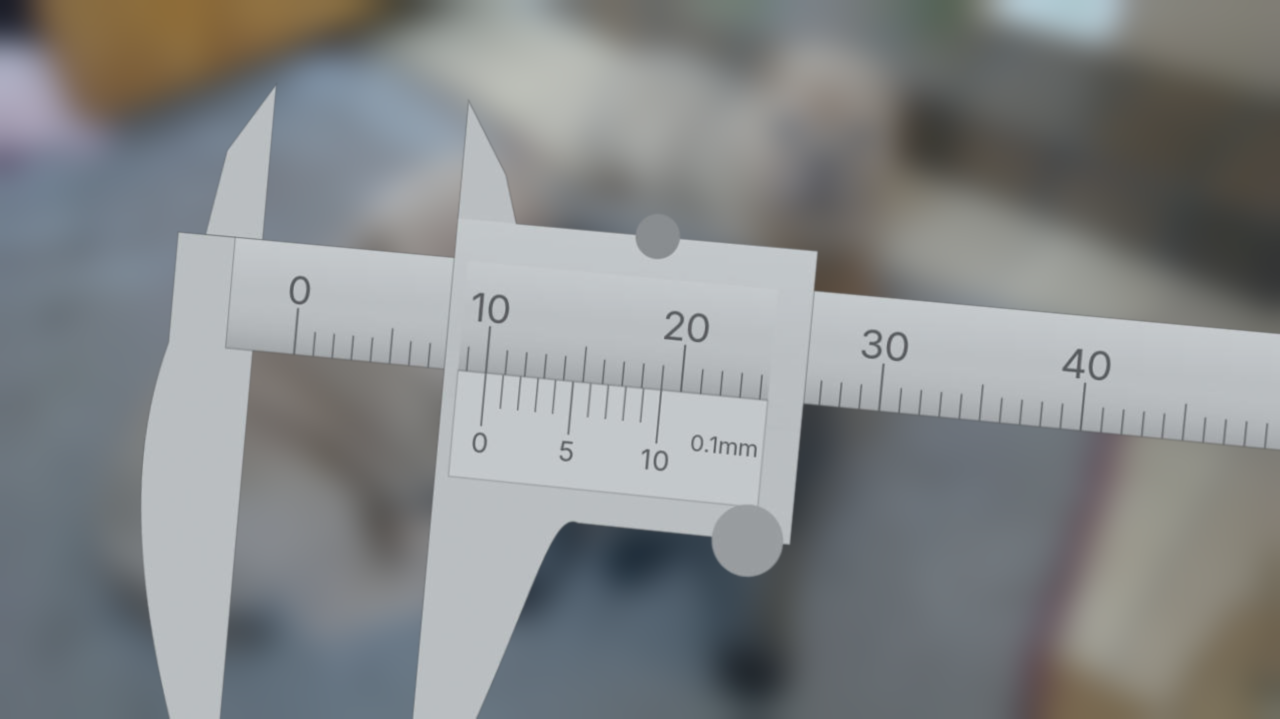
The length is 10.0 mm
